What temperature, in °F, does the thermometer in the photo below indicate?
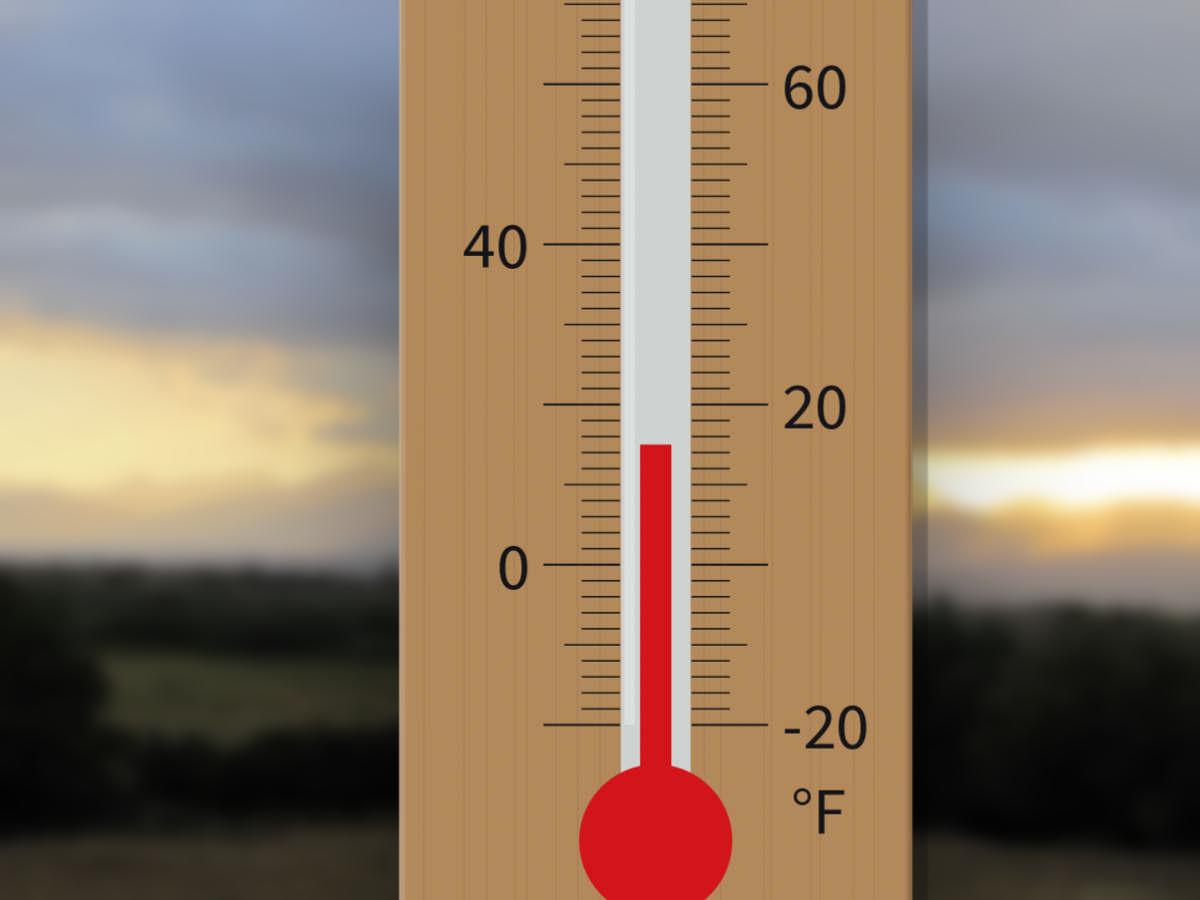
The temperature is 15 °F
